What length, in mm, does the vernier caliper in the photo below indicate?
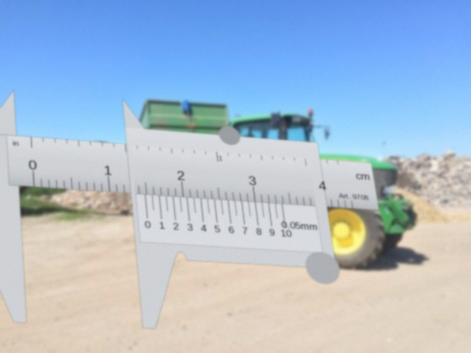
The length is 14.8 mm
